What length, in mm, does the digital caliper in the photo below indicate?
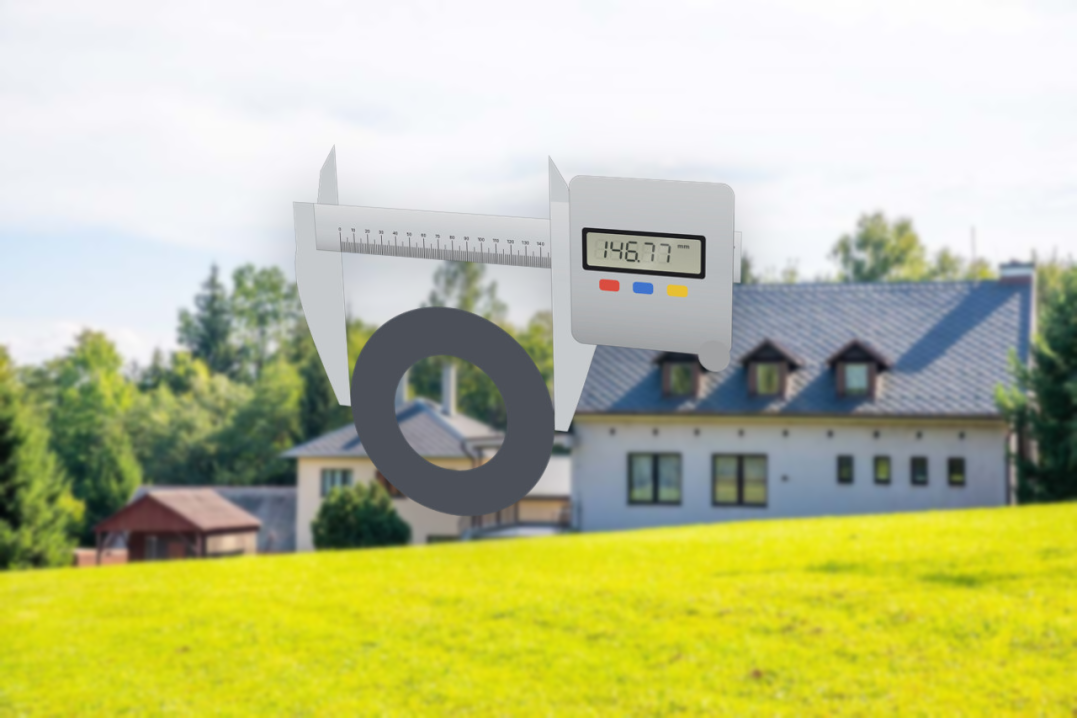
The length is 146.77 mm
